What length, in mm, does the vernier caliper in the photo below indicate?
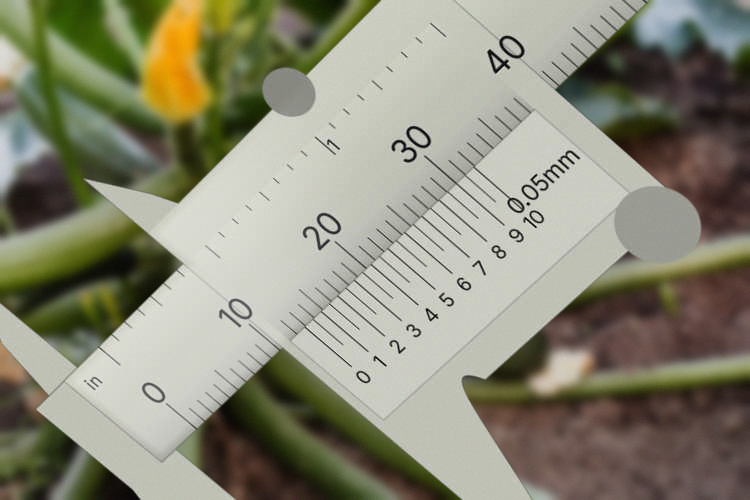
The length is 12.9 mm
